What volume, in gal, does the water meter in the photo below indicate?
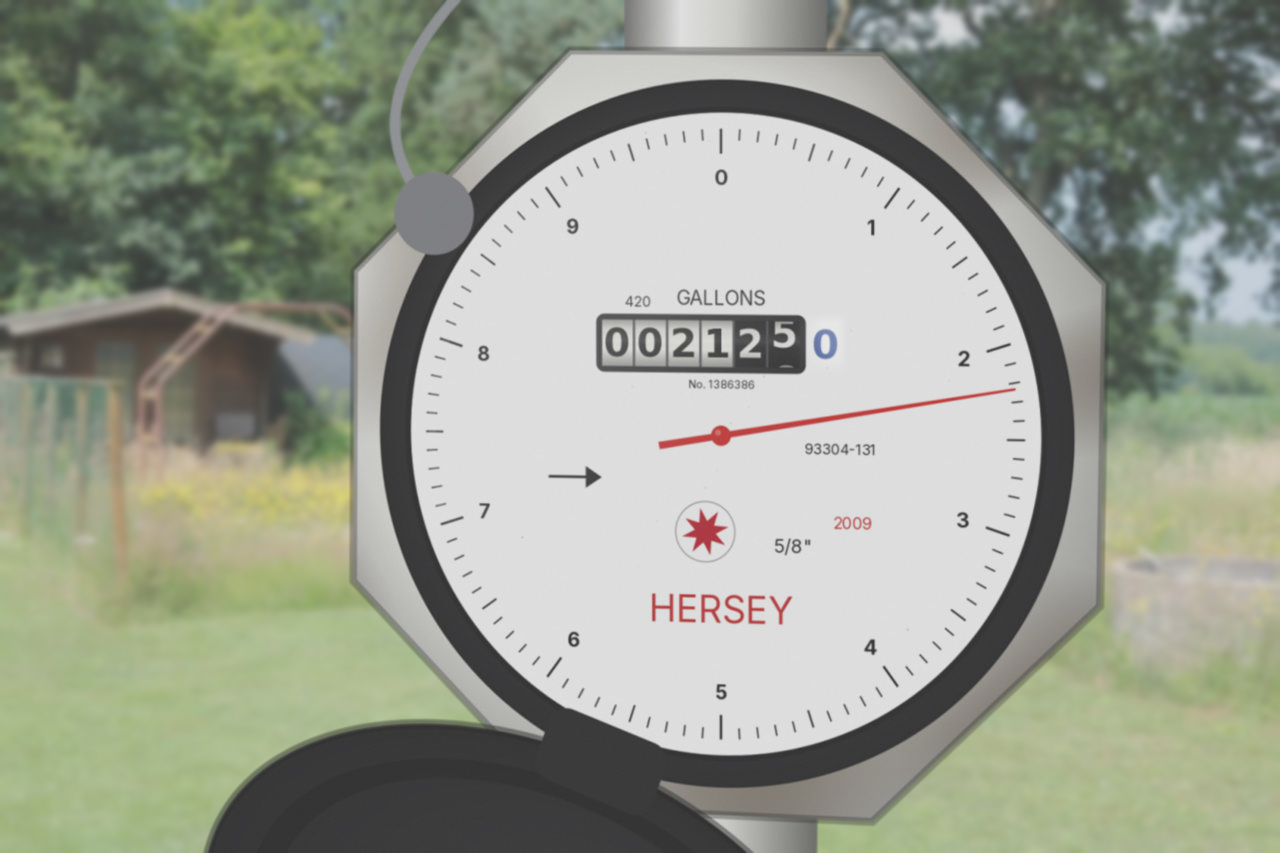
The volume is 21252.2 gal
